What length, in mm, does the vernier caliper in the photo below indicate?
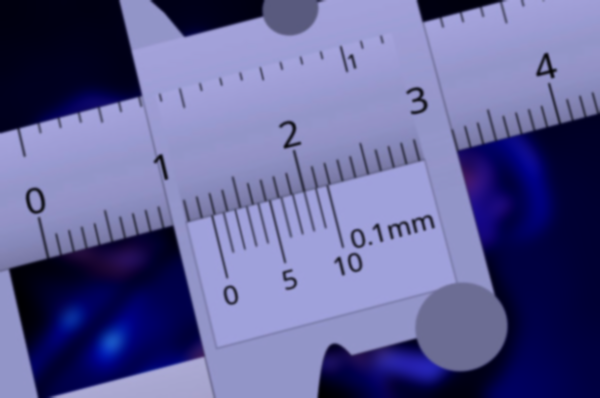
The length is 12.8 mm
